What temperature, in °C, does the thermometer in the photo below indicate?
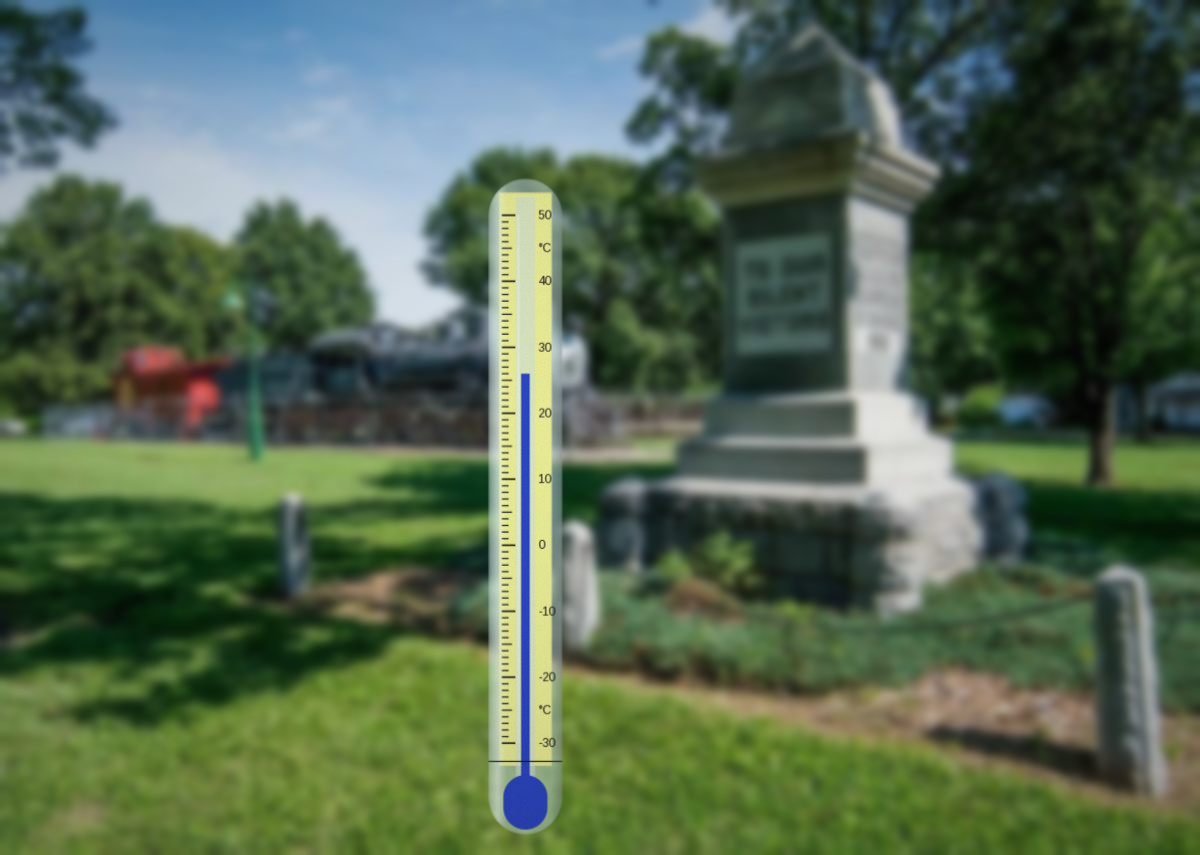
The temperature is 26 °C
